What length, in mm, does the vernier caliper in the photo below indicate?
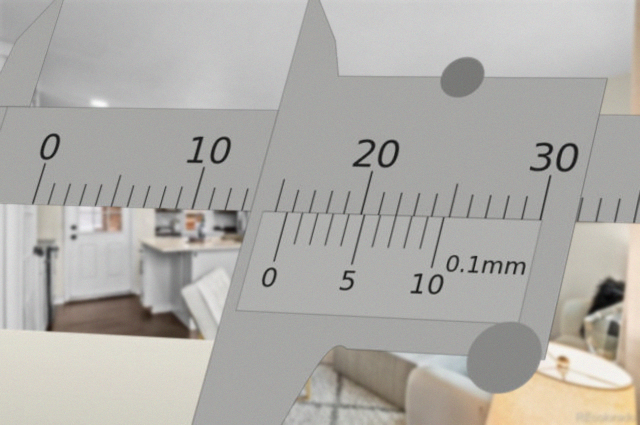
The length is 15.7 mm
